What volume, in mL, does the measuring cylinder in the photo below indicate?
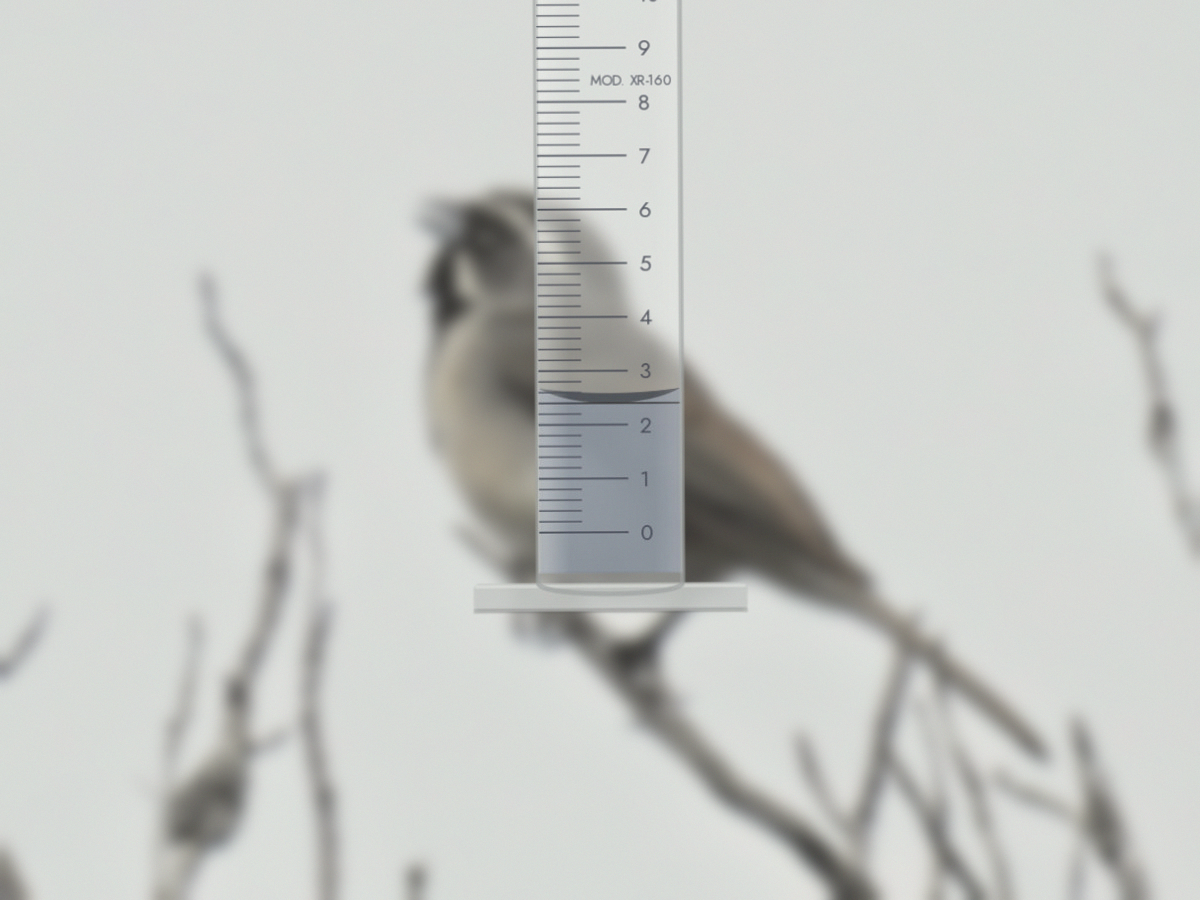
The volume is 2.4 mL
